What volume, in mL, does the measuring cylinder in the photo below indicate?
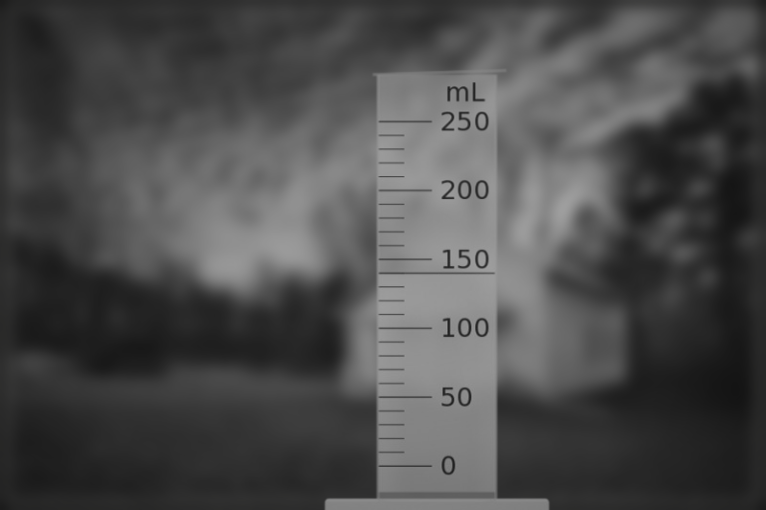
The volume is 140 mL
